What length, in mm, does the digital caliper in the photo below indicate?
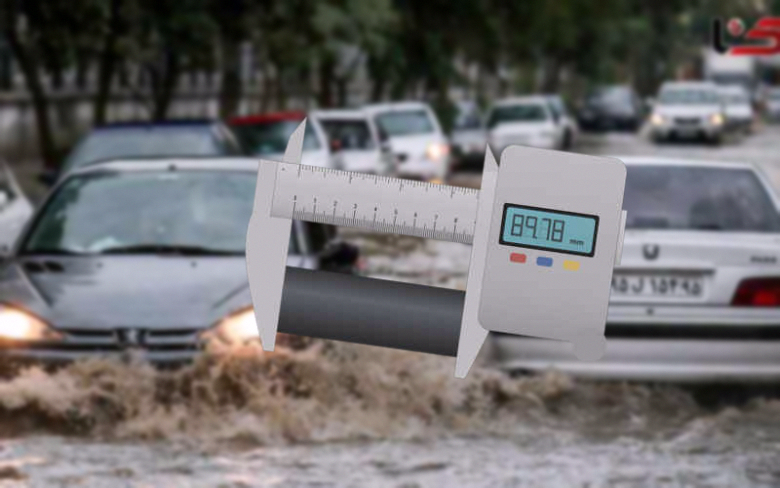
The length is 89.78 mm
